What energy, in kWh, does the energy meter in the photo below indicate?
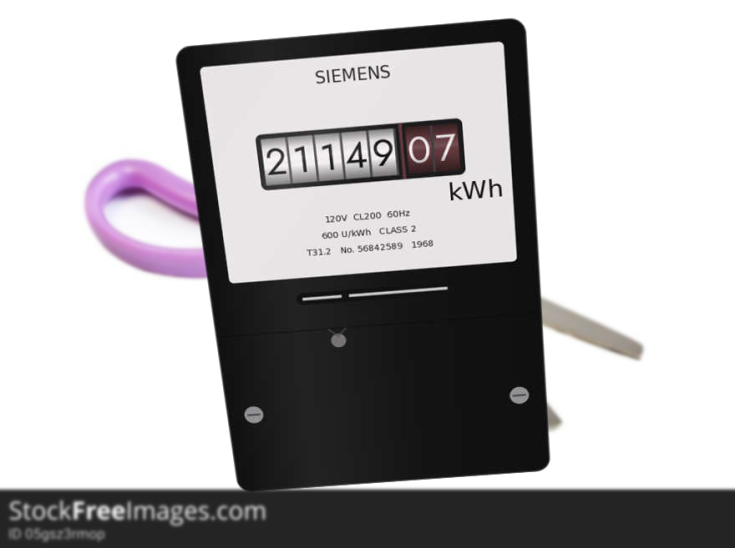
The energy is 21149.07 kWh
